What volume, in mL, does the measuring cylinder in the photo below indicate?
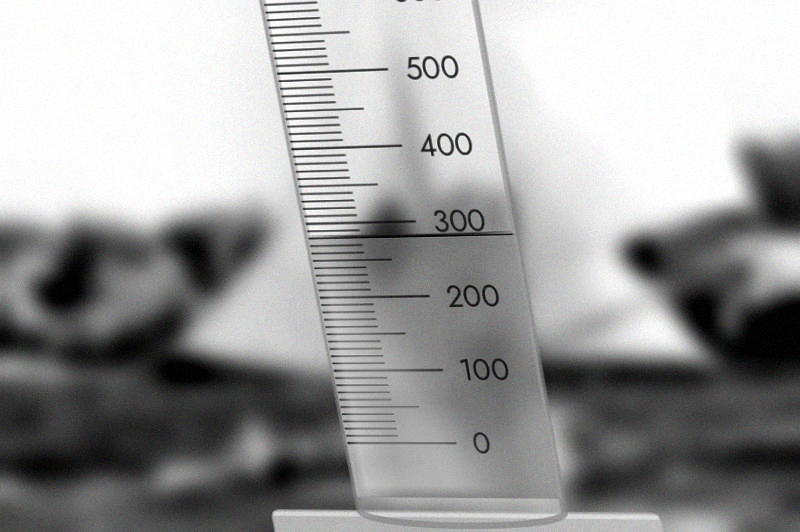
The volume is 280 mL
